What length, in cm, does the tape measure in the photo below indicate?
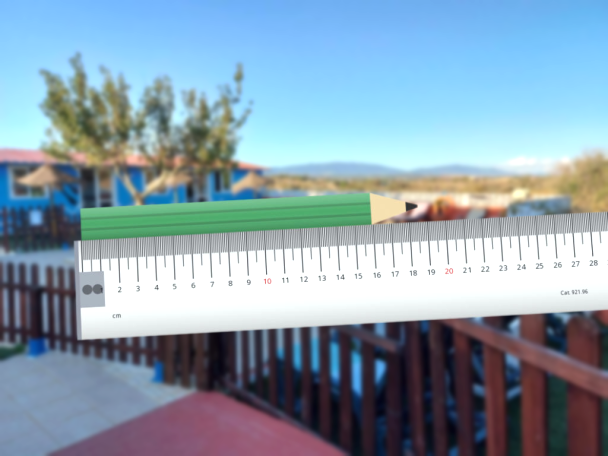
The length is 18.5 cm
